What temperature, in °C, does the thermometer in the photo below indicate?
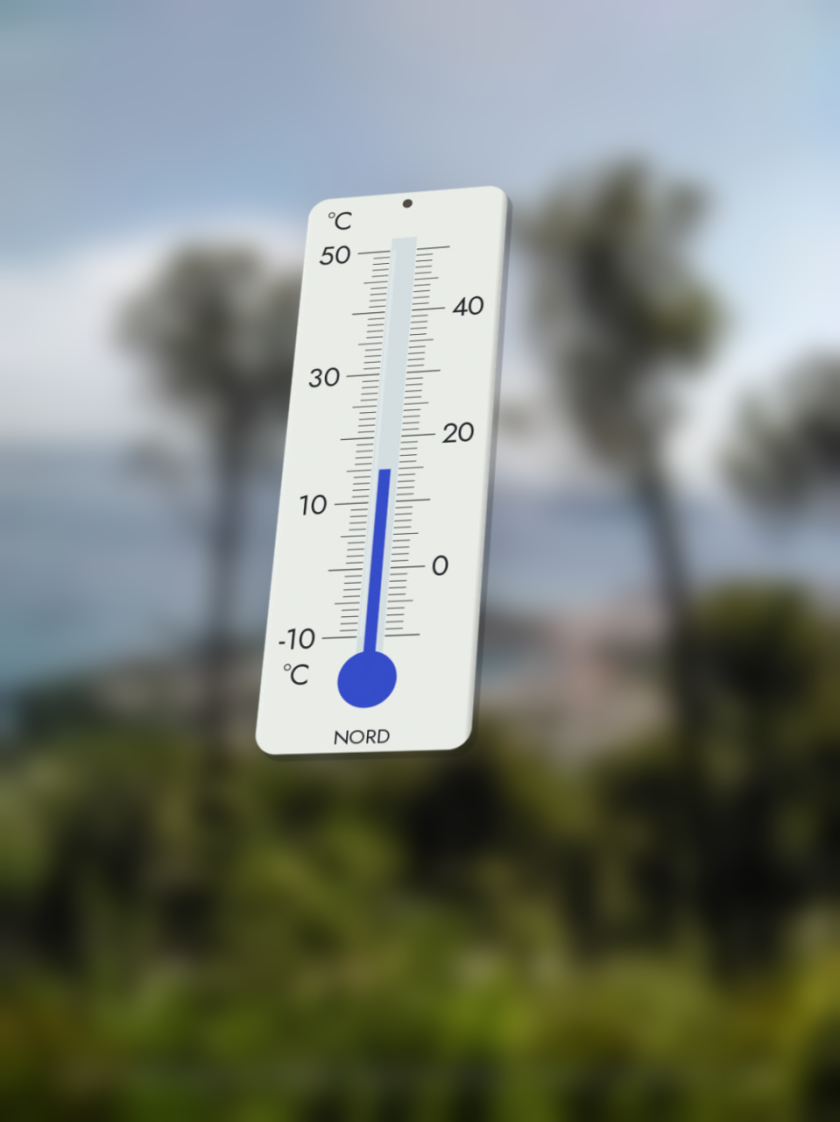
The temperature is 15 °C
